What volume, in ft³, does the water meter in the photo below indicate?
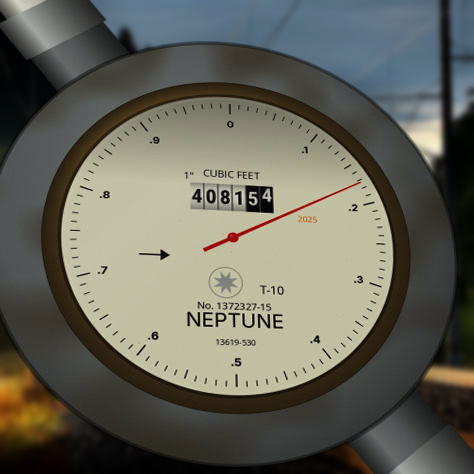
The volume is 408154.17 ft³
